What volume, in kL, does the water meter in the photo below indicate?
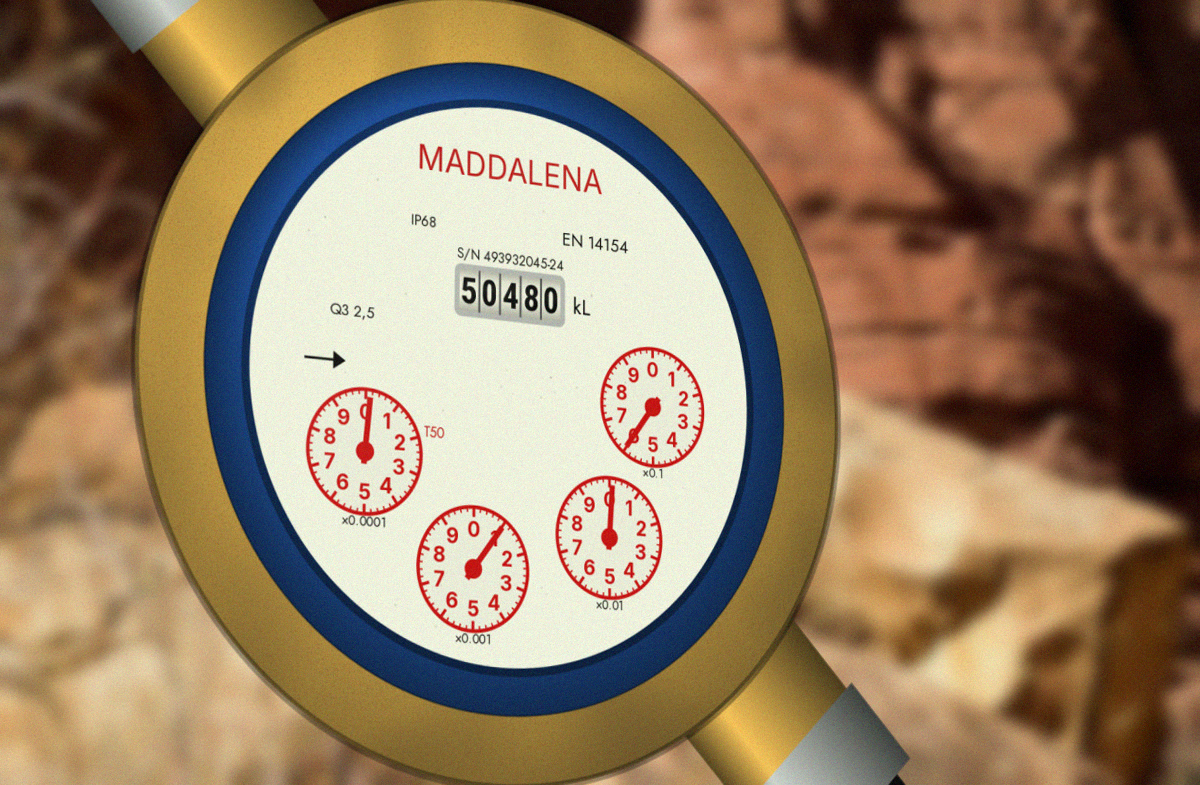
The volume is 50480.6010 kL
